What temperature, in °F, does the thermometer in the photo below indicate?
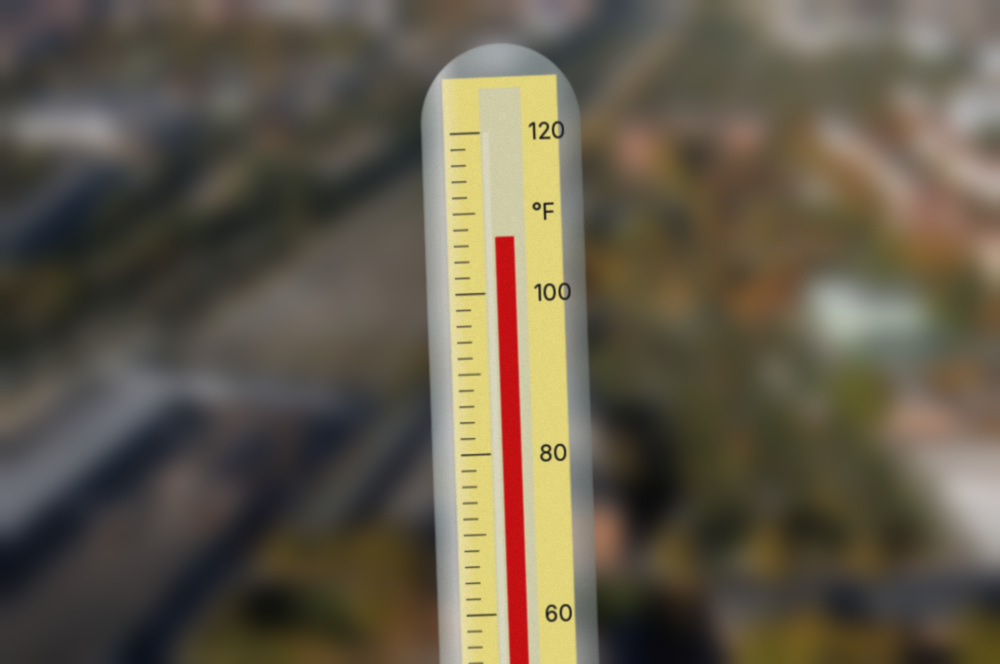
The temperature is 107 °F
